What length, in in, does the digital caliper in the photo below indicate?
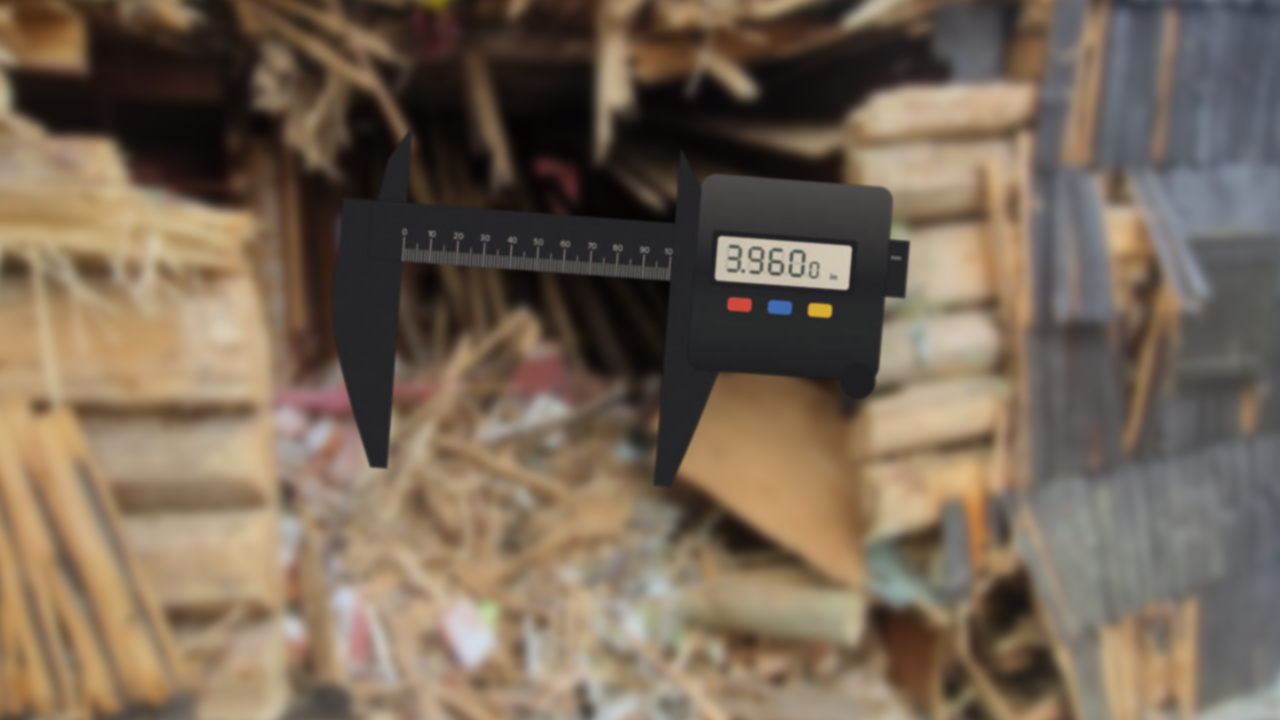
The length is 3.9600 in
